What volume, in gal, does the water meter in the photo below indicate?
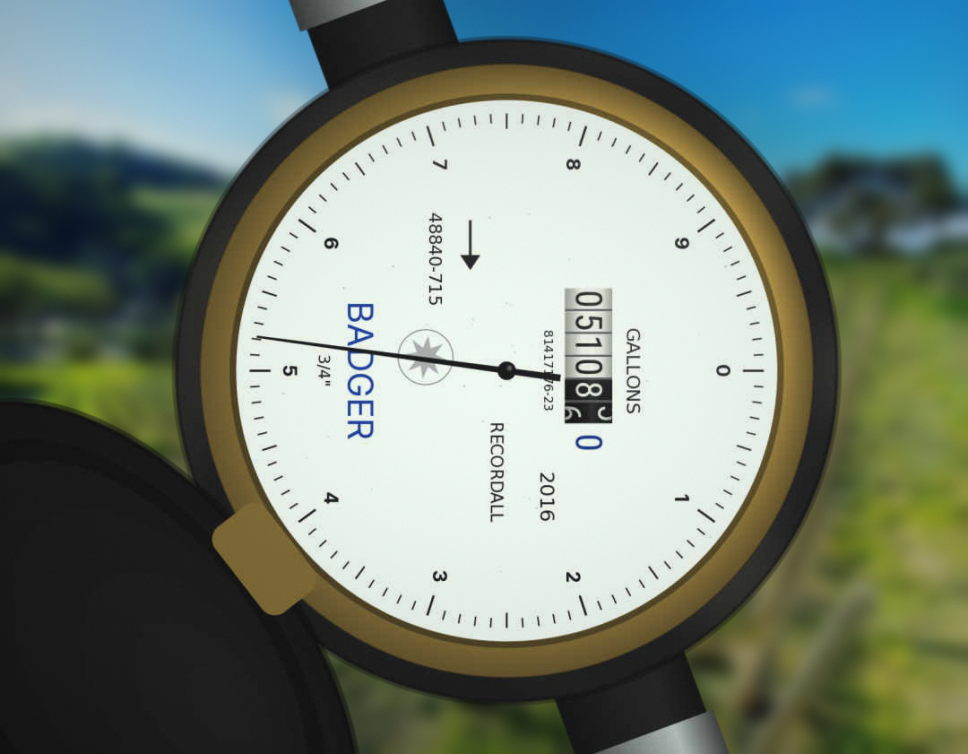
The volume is 510855.2 gal
